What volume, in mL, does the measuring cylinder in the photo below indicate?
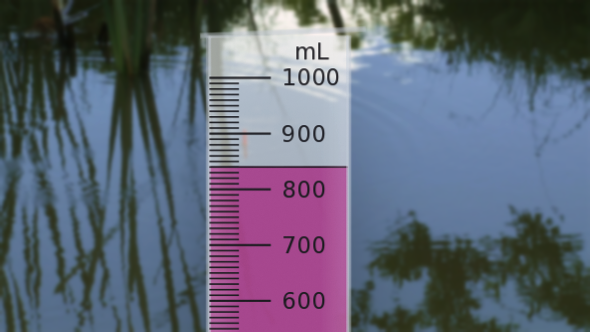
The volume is 840 mL
